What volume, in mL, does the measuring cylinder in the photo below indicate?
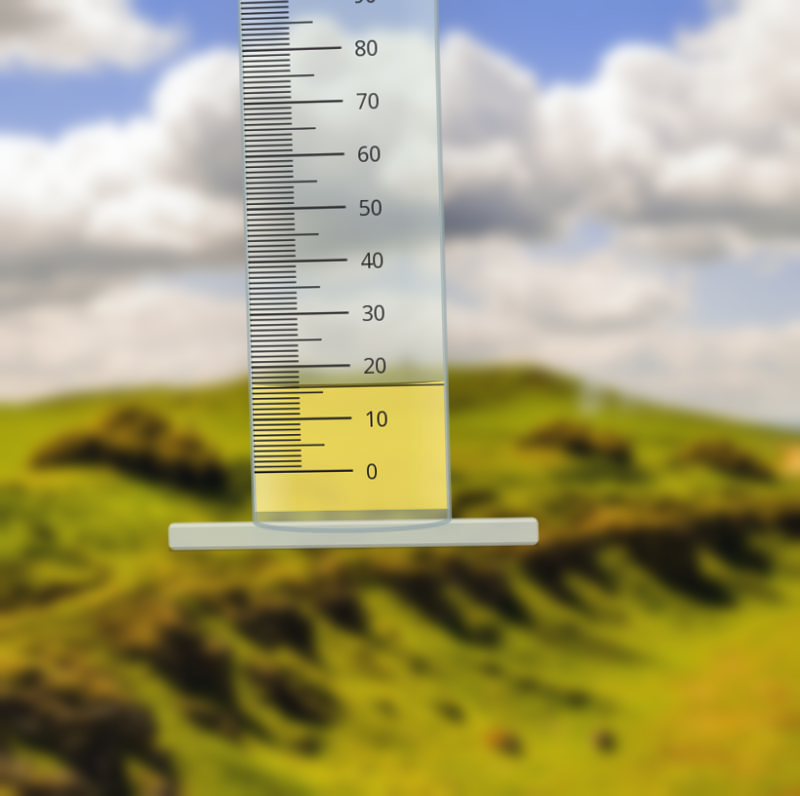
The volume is 16 mL
